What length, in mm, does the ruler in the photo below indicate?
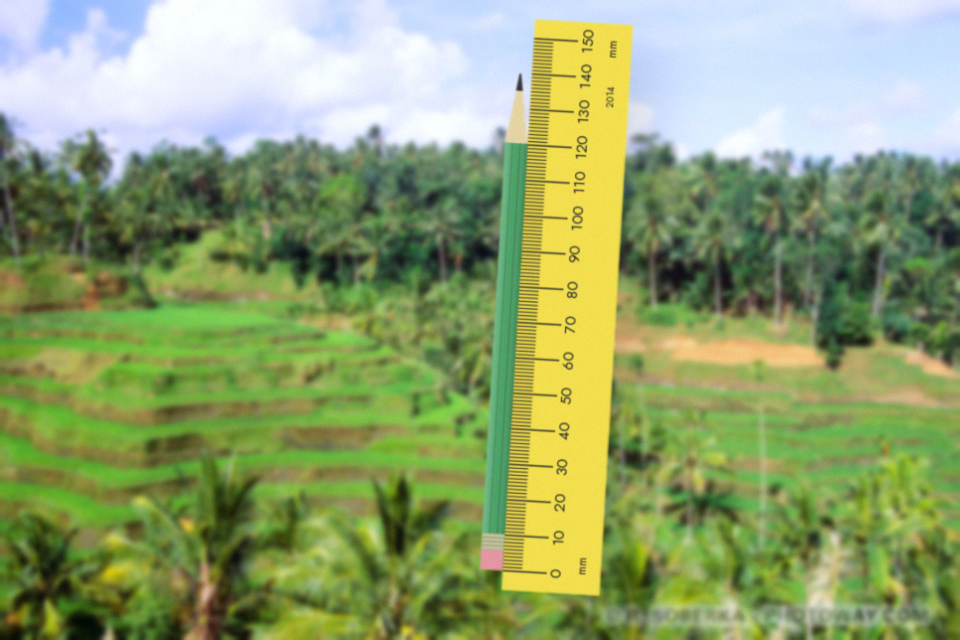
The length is 140 mm
